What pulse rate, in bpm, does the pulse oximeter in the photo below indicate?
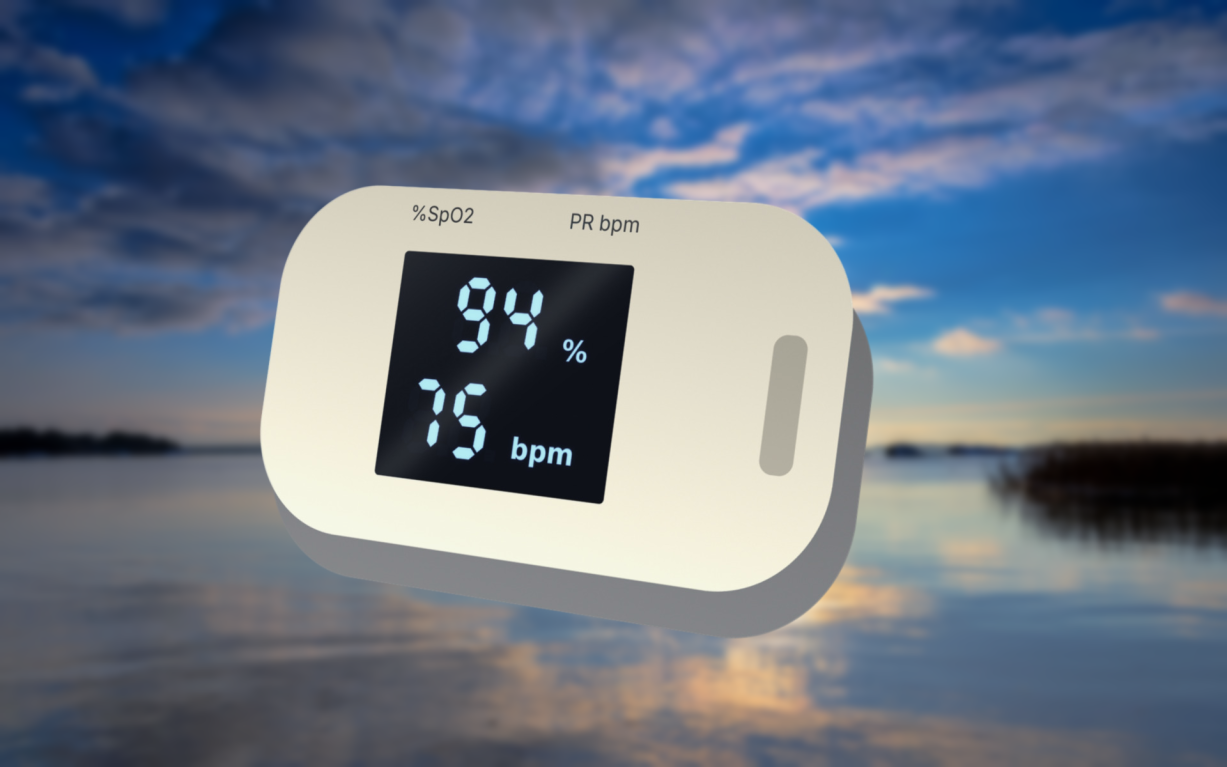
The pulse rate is 75 bpm
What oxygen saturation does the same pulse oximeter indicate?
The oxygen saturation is 94 %
